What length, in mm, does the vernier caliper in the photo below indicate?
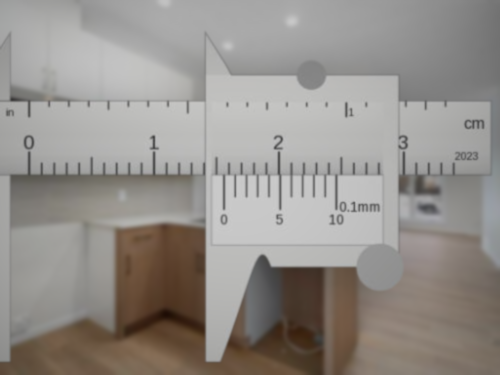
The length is 15.6 mm
